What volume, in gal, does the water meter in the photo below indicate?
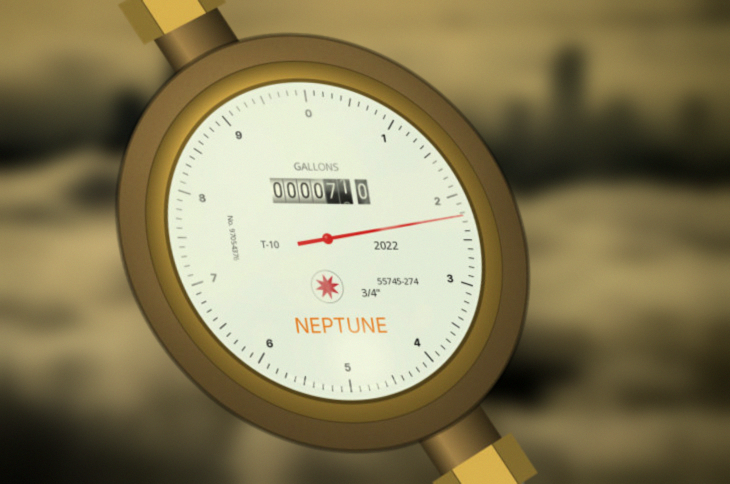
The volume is 712.2 gal
